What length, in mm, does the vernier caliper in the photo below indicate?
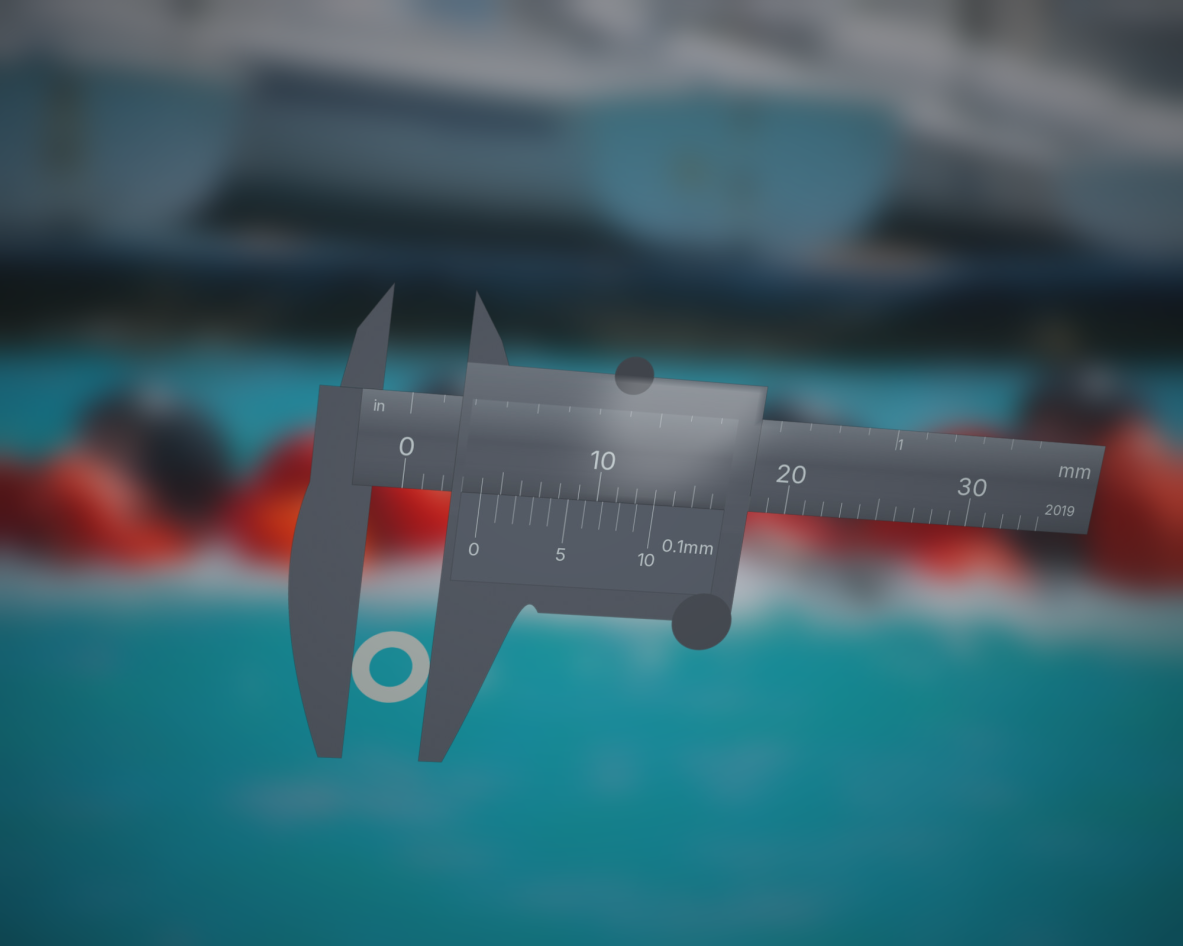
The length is 4.0 mm
